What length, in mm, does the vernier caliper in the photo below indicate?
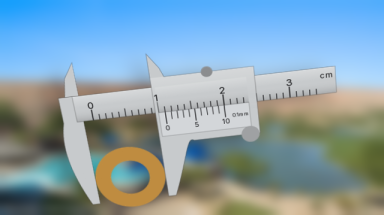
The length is 11.0 mm
